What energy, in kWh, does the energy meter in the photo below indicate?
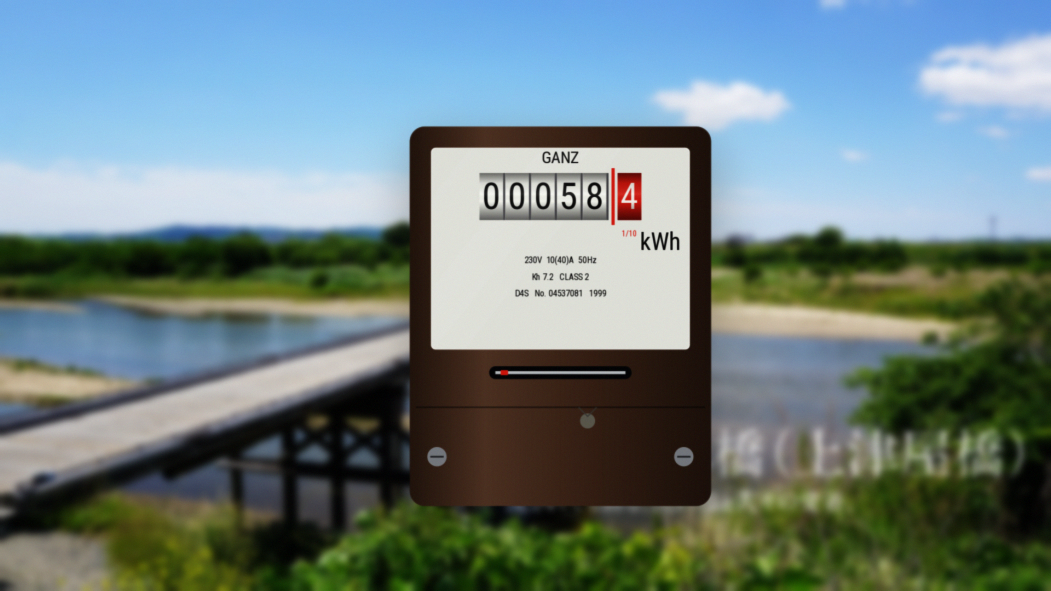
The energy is 58.4 kWh
